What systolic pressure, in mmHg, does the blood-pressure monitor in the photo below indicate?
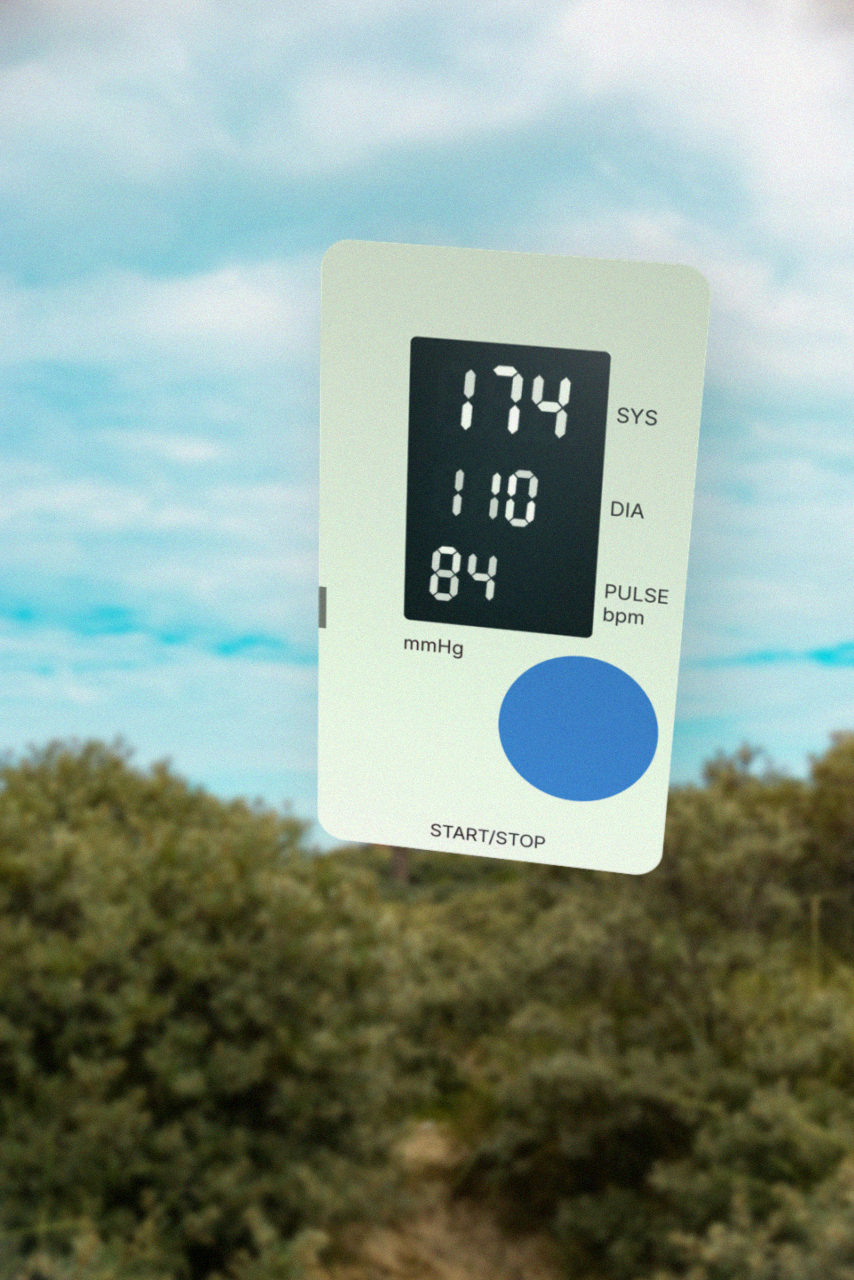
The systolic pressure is 174 mmHg
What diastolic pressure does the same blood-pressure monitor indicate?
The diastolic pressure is 110 mmHg
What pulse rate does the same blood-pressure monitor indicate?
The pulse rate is 84 bpm
